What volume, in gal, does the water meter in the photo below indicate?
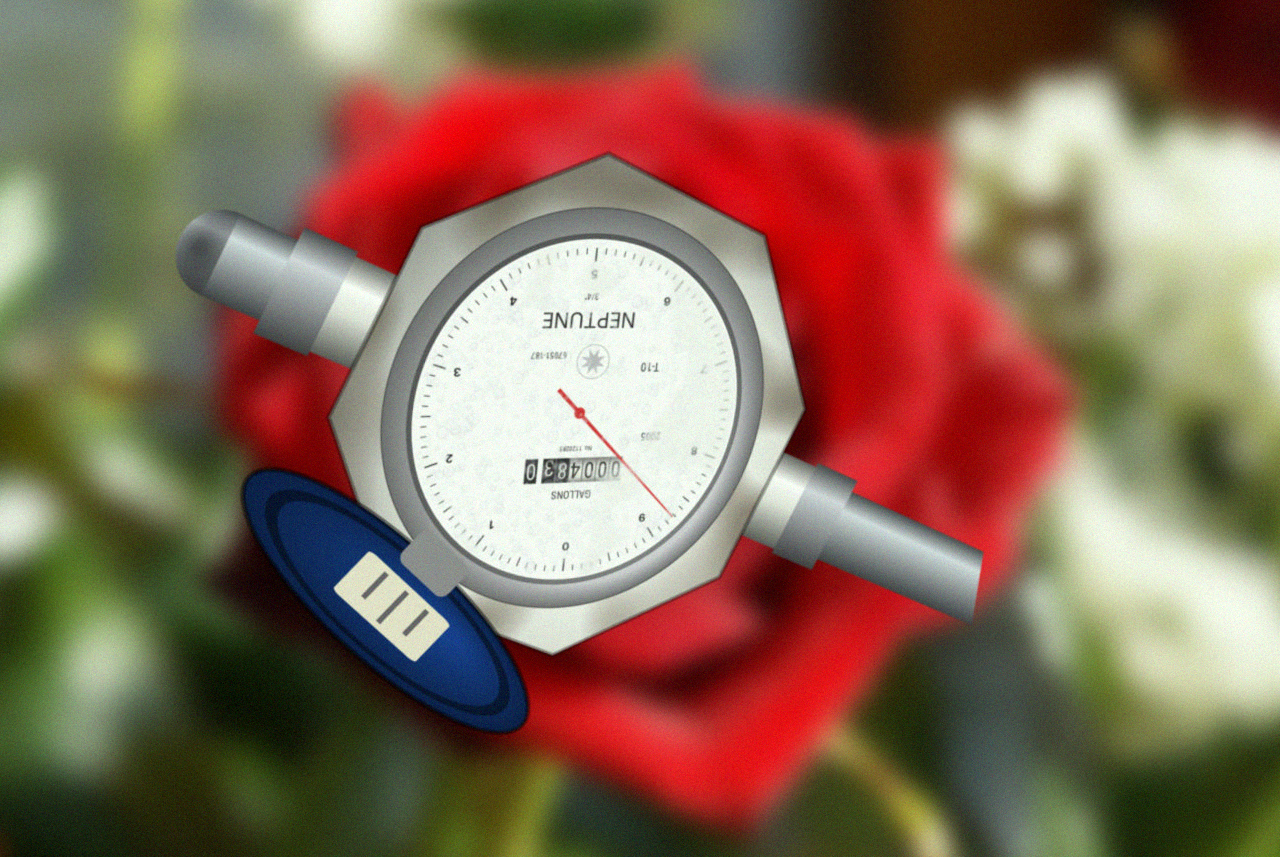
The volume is 4828.7 gal
